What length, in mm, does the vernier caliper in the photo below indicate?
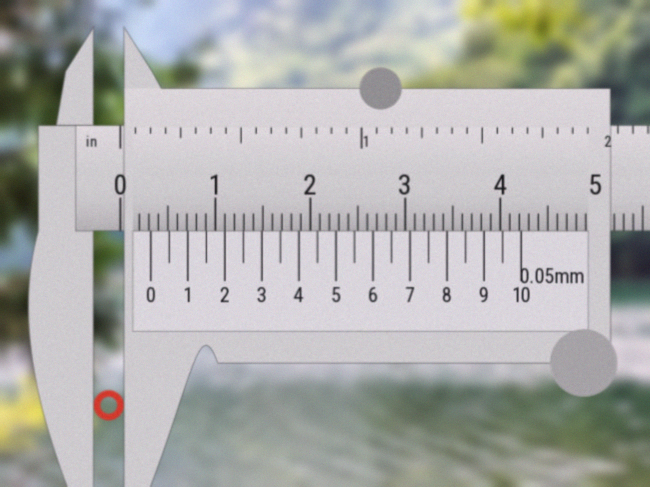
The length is 3.2 mm
